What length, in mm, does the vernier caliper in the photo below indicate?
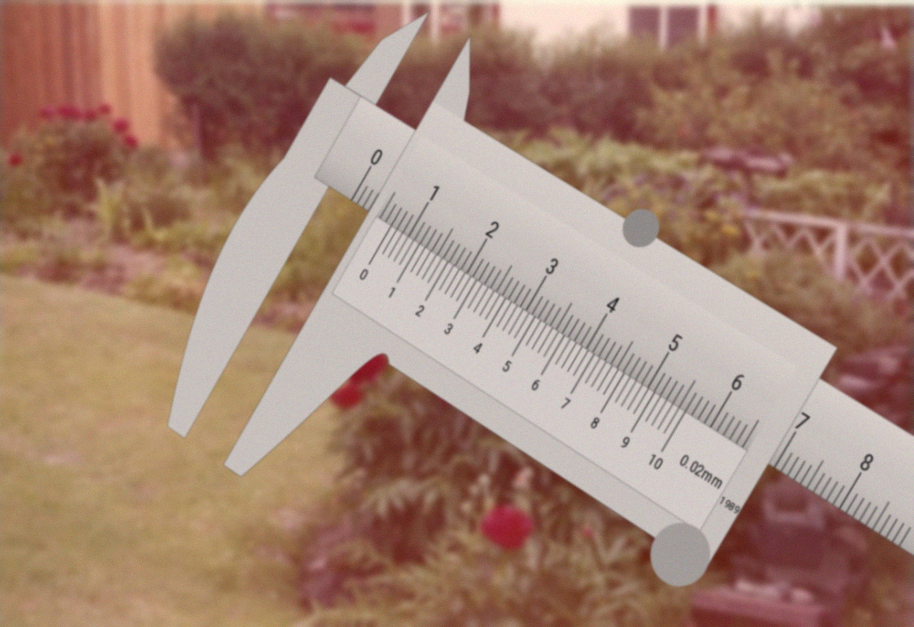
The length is 7.0 mm
